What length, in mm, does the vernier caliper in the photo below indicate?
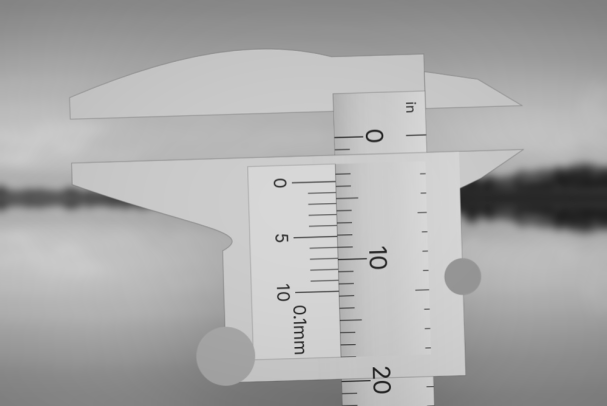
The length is 3.6 mm
